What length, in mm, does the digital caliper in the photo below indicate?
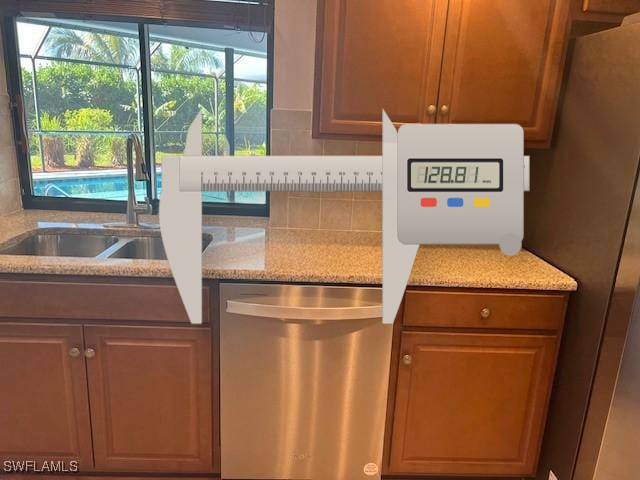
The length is 128.81 mm
